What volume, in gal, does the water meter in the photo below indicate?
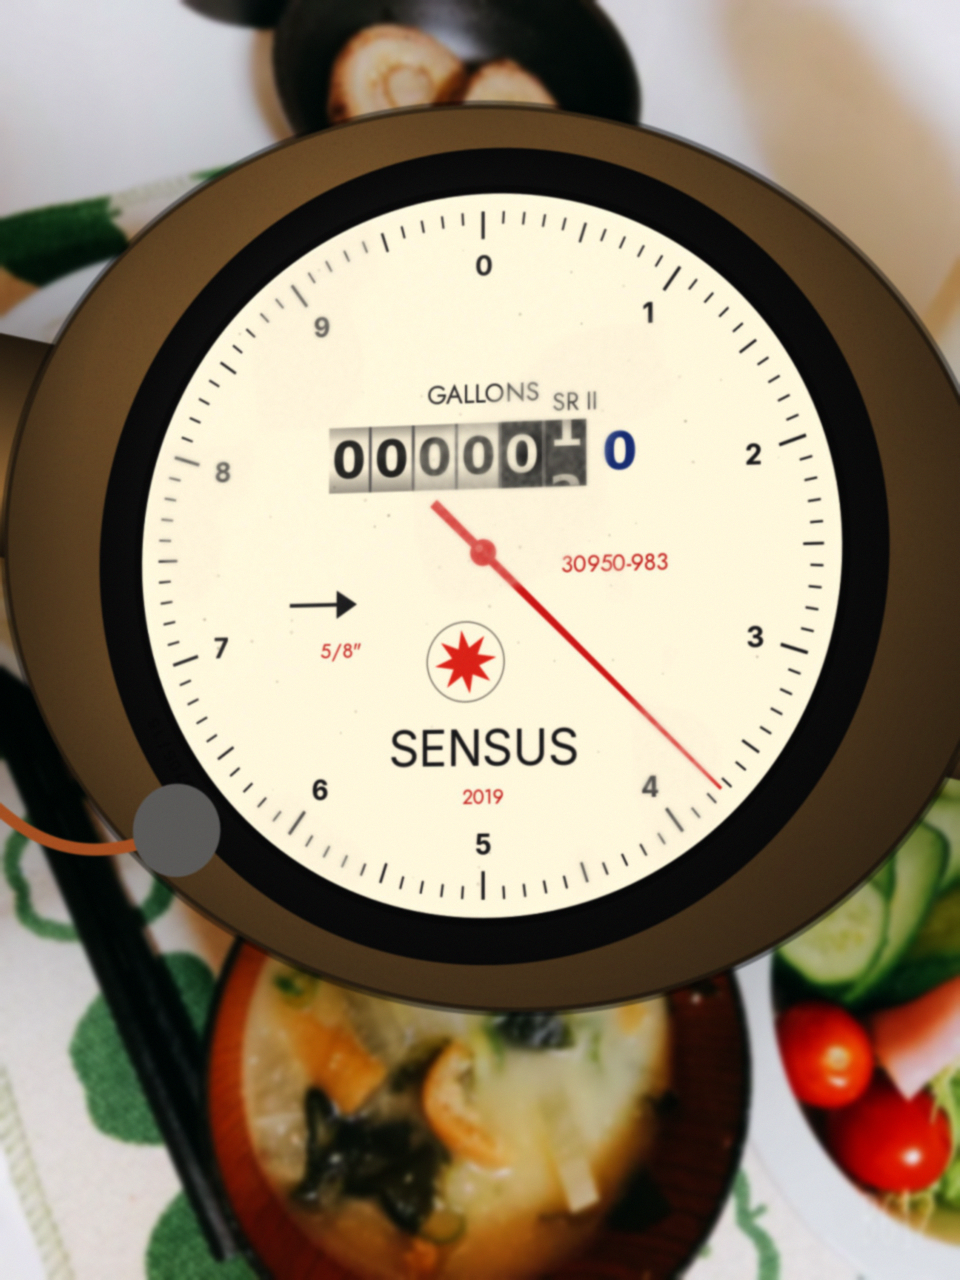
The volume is 13.7 gal
